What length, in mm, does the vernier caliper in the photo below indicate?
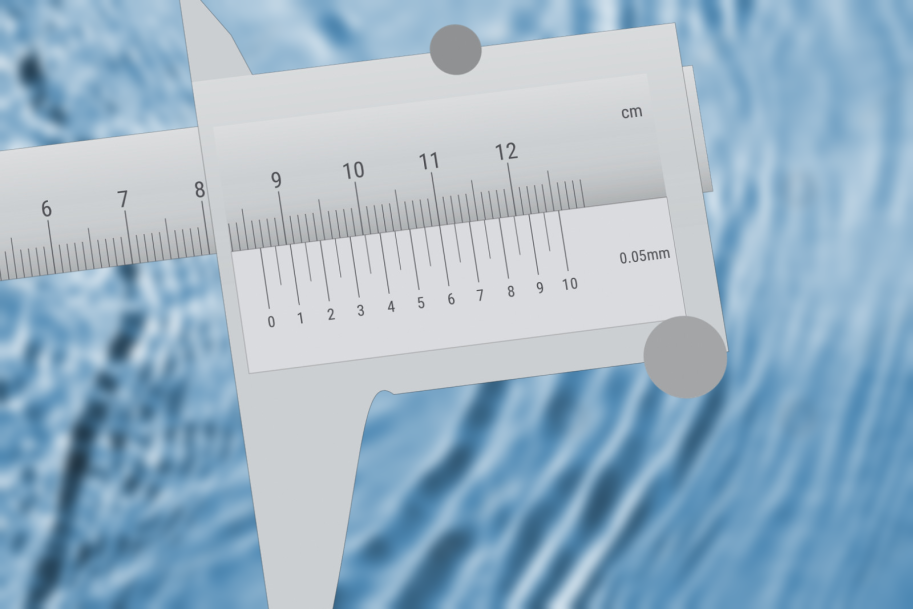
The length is 86.6 mm
